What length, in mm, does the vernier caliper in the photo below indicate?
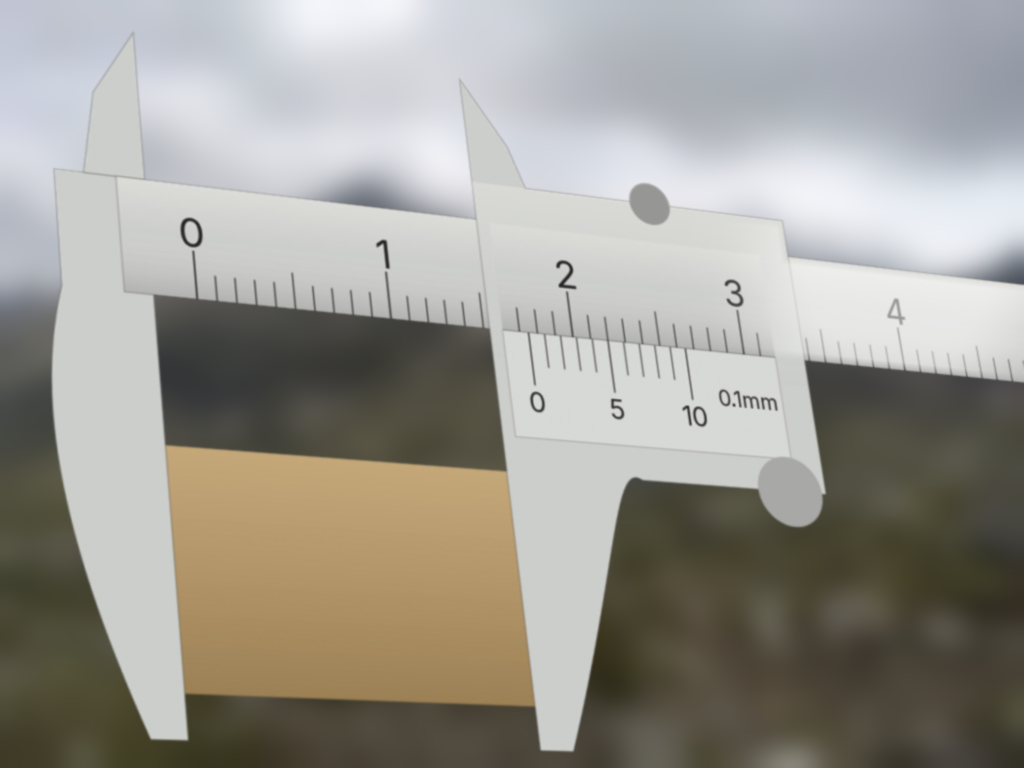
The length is 17.5 mm
